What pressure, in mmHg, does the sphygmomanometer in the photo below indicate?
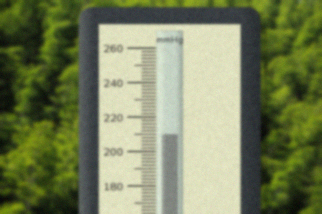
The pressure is 210 mmHg
